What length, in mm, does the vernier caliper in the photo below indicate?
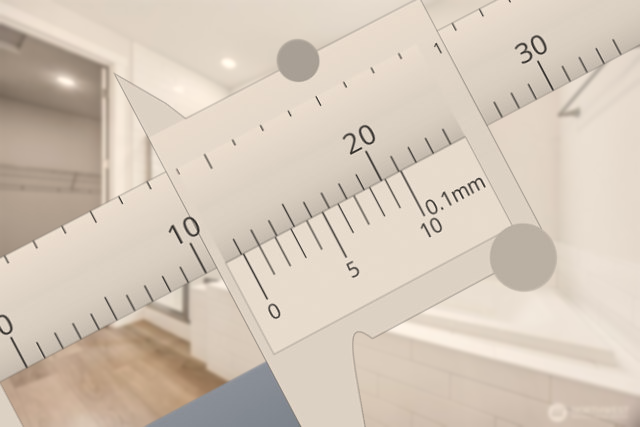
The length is 12.1 mm
